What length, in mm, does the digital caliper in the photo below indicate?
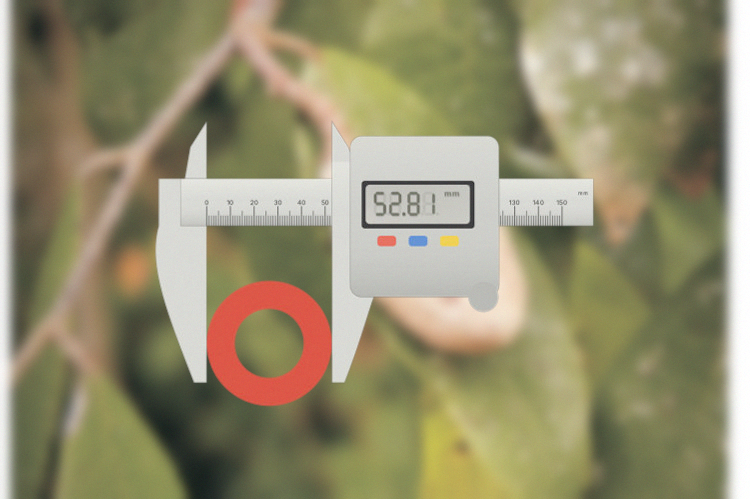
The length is 52.81 mm
